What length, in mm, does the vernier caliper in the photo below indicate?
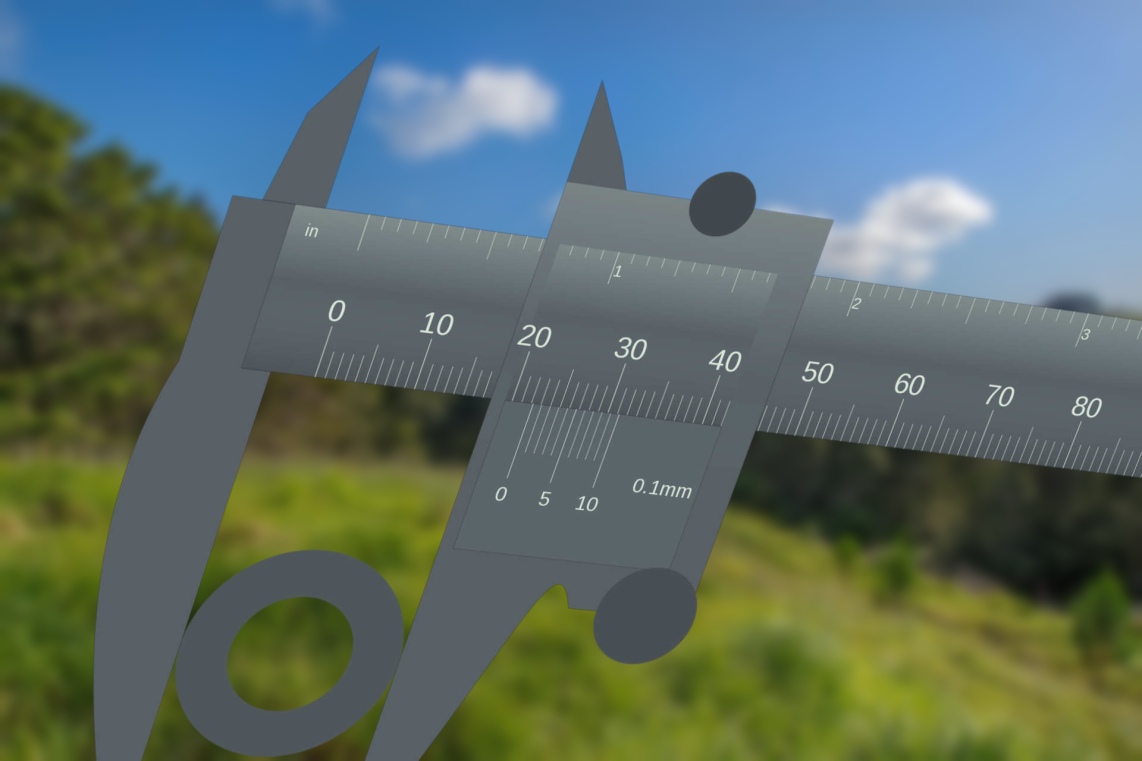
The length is 22.2 mm
